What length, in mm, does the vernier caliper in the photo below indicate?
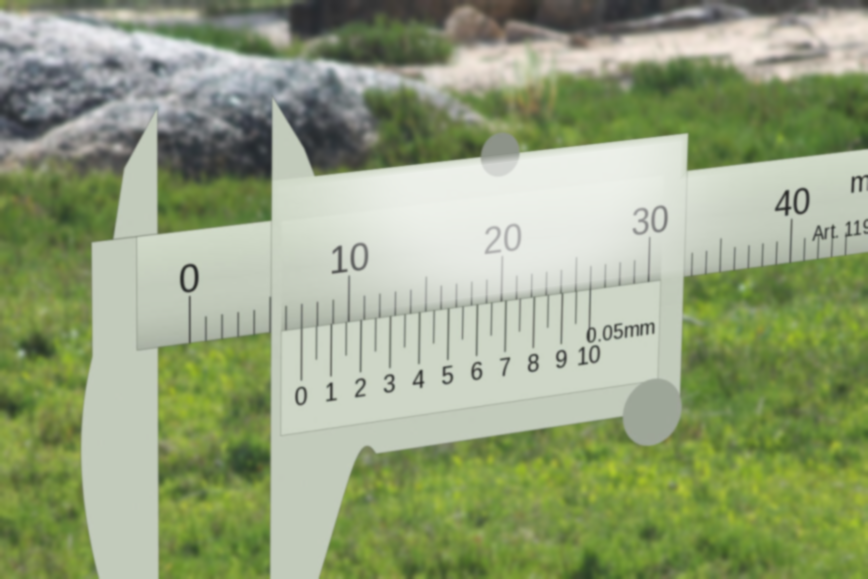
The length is 7.0 mm
